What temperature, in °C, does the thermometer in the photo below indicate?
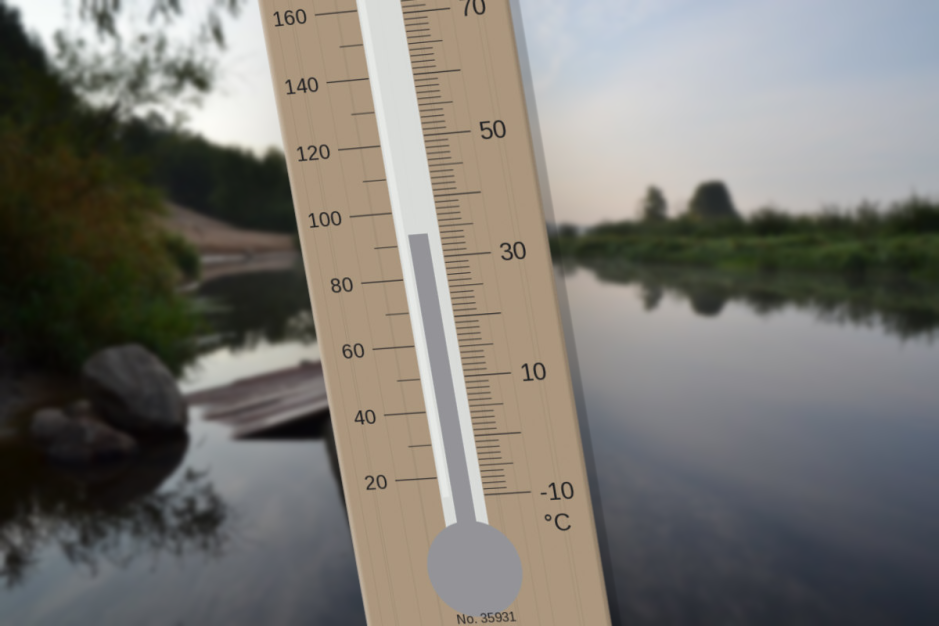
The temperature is 34 °C
